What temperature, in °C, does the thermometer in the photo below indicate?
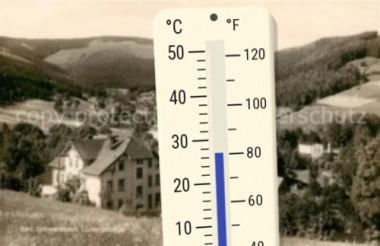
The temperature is 27 °C
